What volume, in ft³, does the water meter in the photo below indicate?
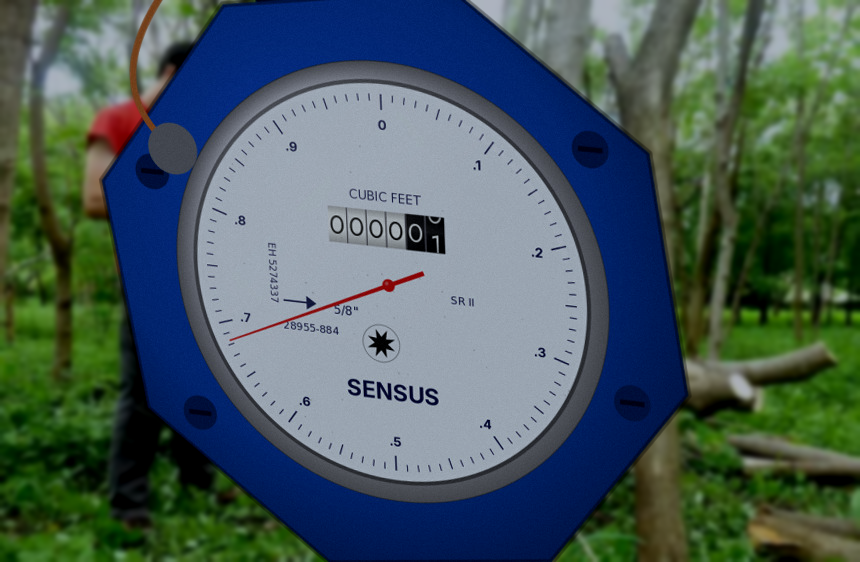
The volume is 0.68 ft³
